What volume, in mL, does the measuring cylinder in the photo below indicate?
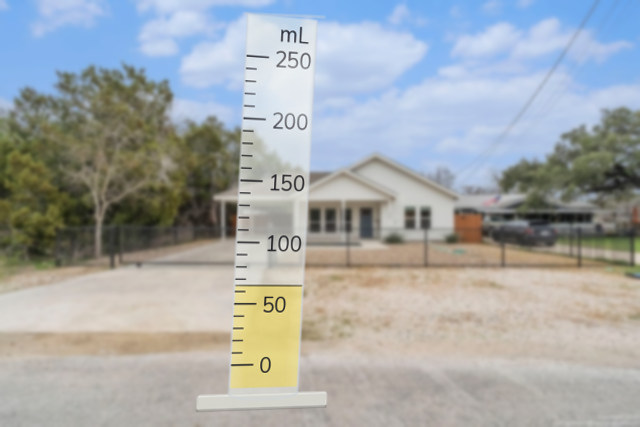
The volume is 65 mL
